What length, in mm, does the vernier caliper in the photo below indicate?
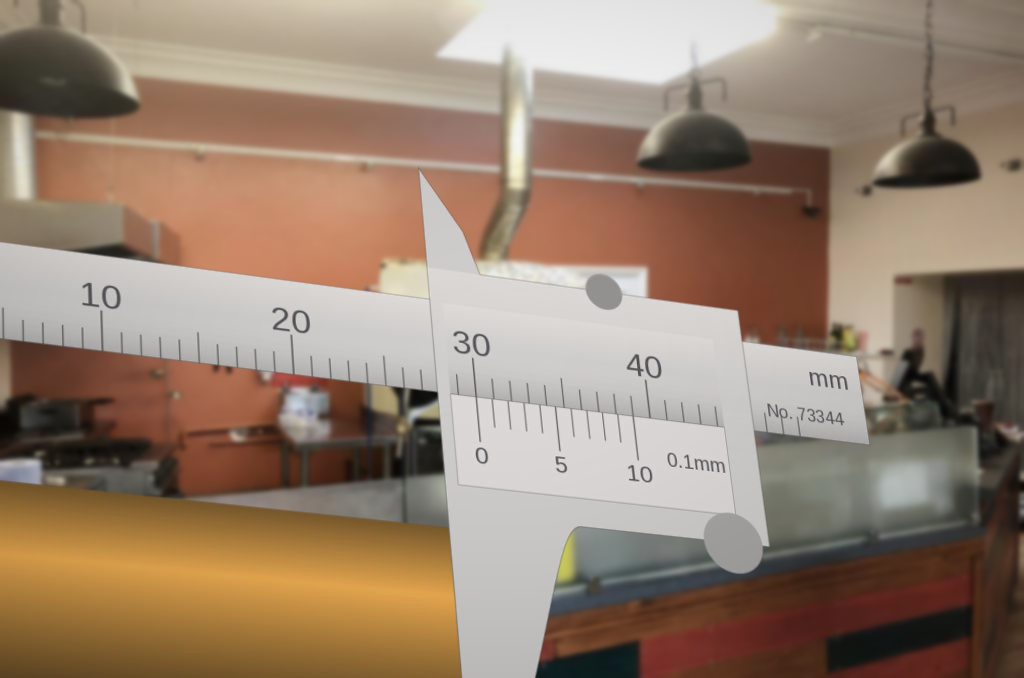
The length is 30.0 mm
